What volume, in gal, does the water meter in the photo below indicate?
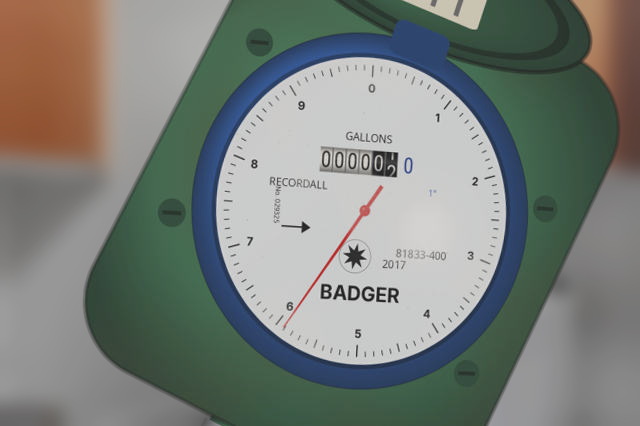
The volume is 15.9 gal
